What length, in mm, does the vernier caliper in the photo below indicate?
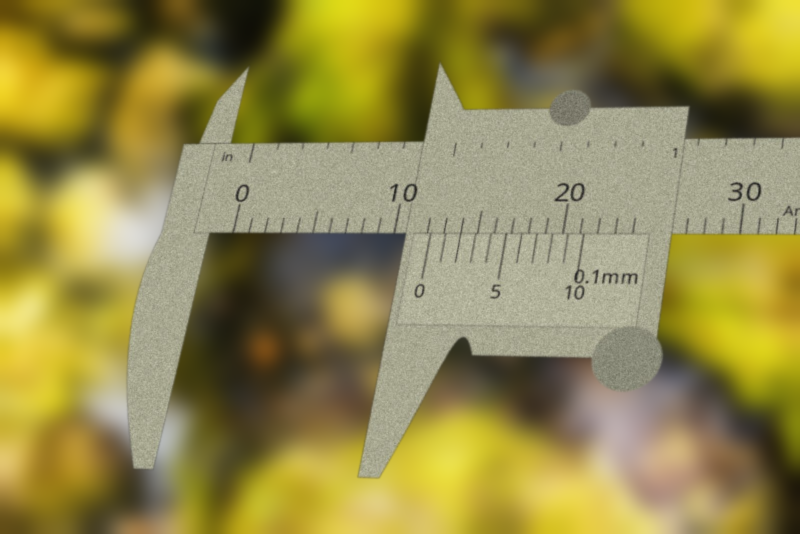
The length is 12.2 mm
